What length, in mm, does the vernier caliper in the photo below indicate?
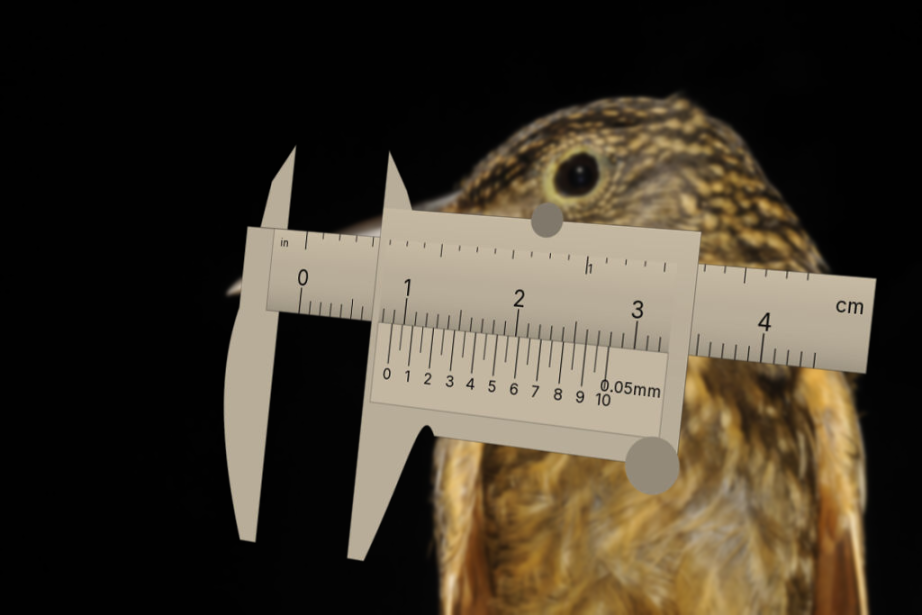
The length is 8.9 mm
